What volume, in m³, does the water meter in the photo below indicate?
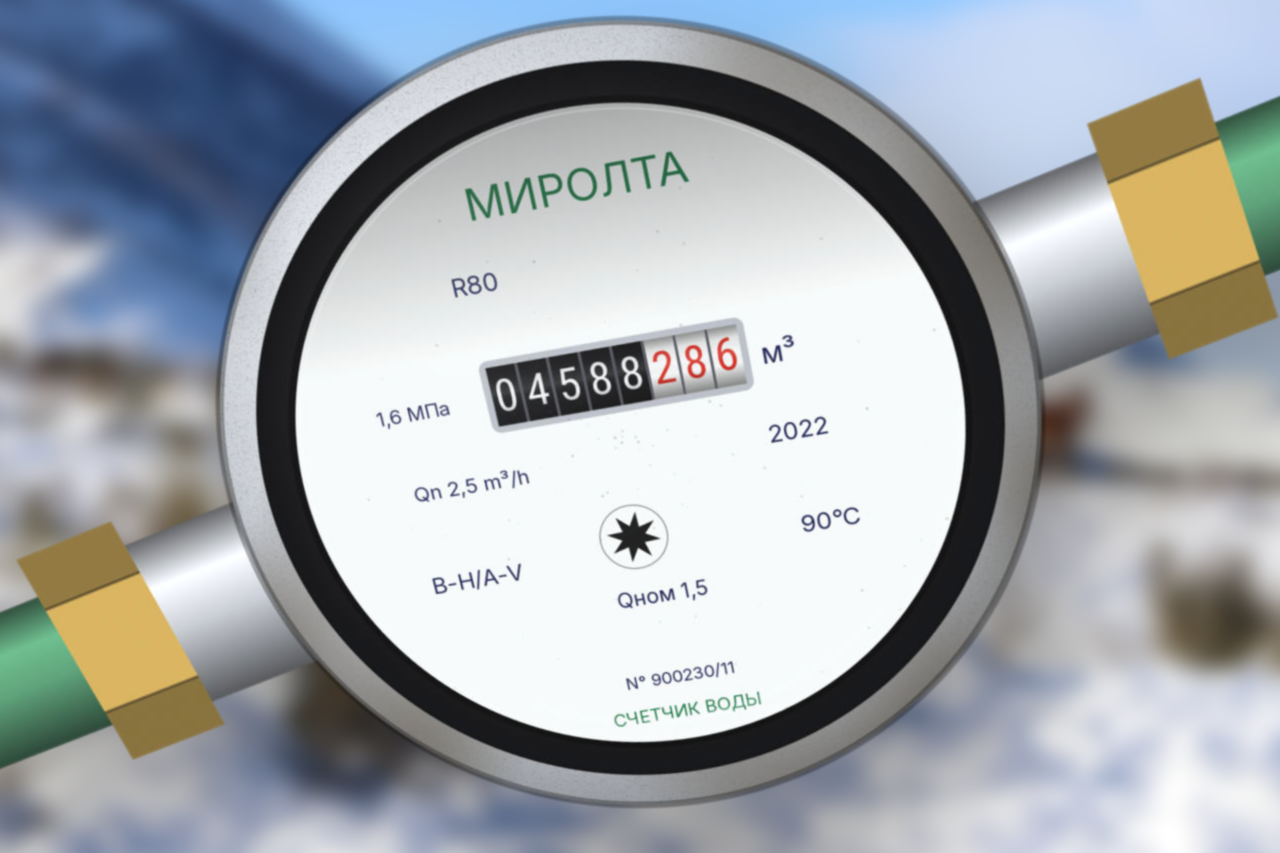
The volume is 4588.286 m³
